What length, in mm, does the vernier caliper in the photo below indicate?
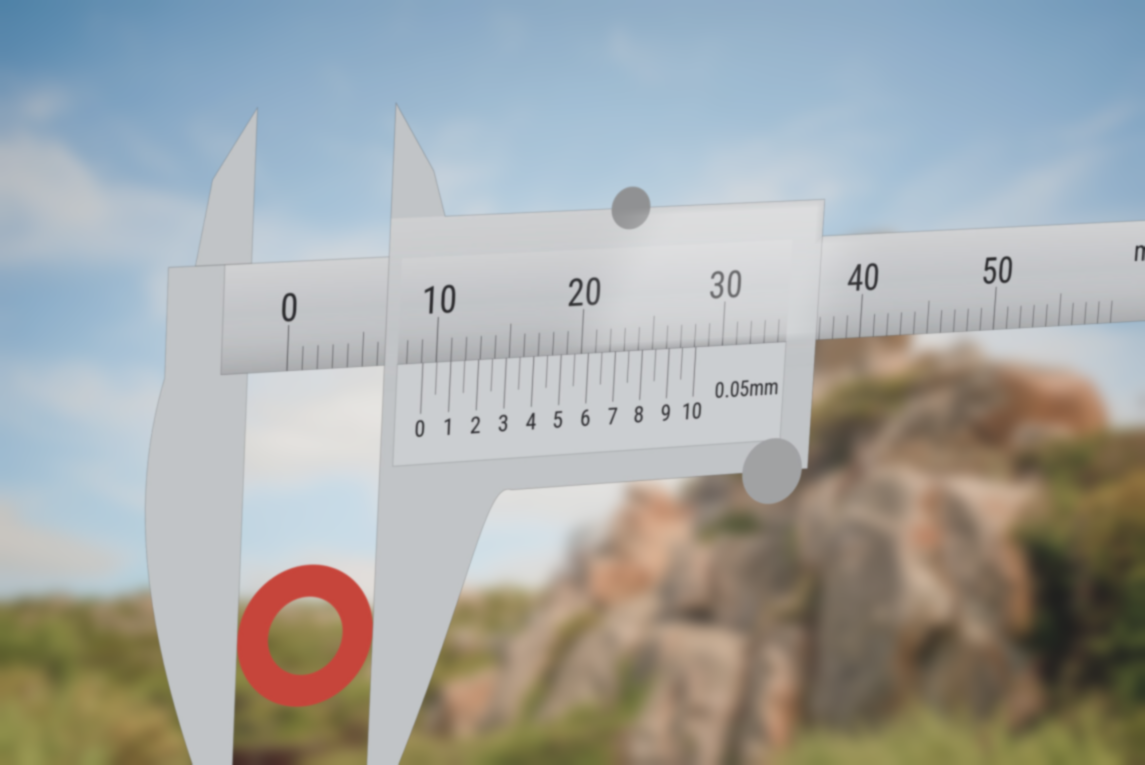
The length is 9.1 mm
